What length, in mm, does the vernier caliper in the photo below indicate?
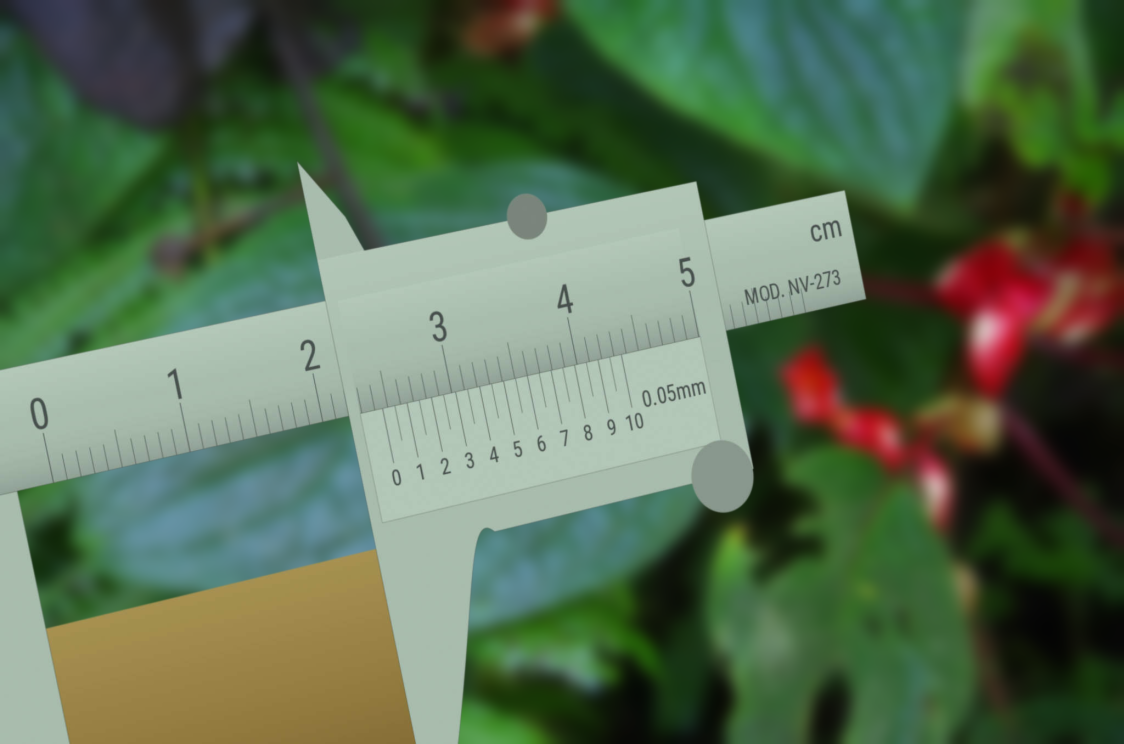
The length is 24.6 mm
